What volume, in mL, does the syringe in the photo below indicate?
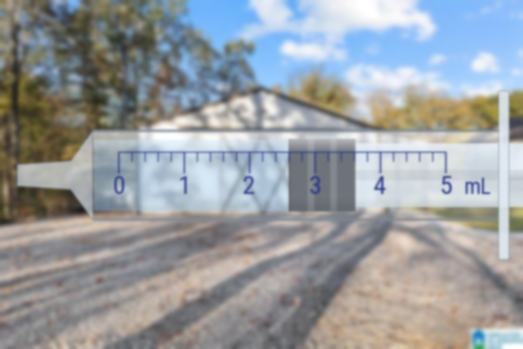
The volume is 2.6 mL
